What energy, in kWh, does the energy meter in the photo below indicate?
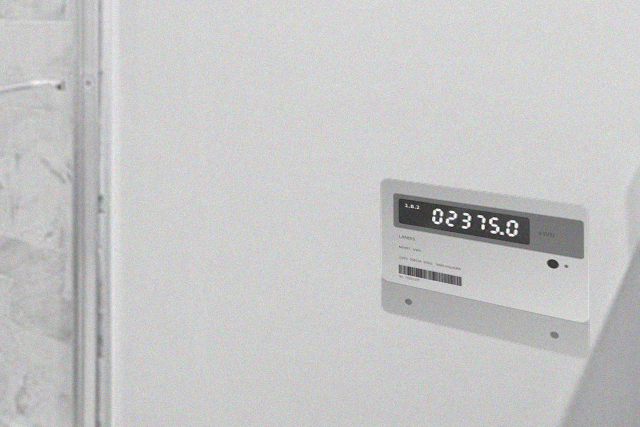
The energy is 2375.0 kWh
